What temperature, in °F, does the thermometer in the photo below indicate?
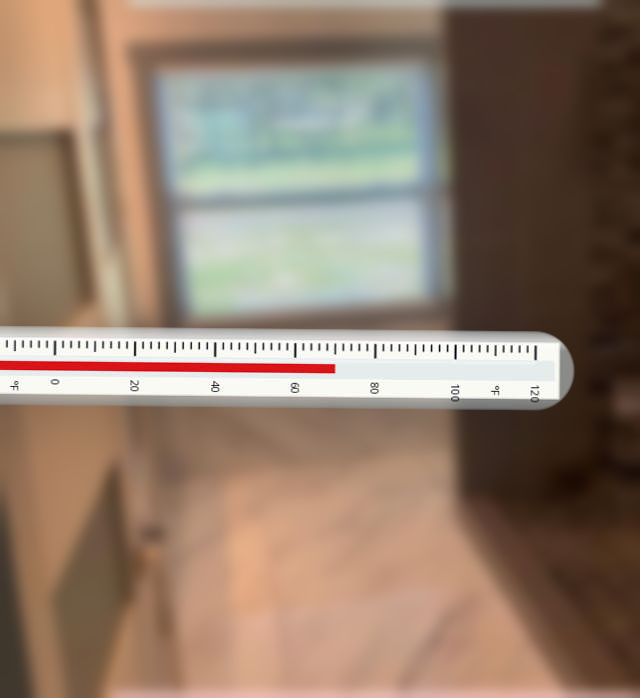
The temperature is 70 °F
